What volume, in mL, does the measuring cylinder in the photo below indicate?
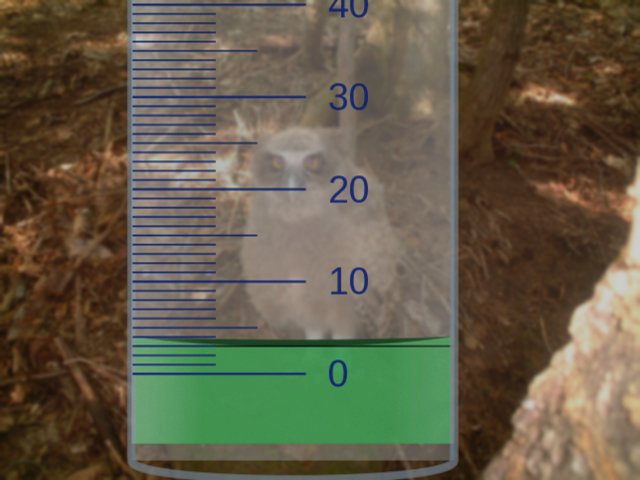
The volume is 3 mL
